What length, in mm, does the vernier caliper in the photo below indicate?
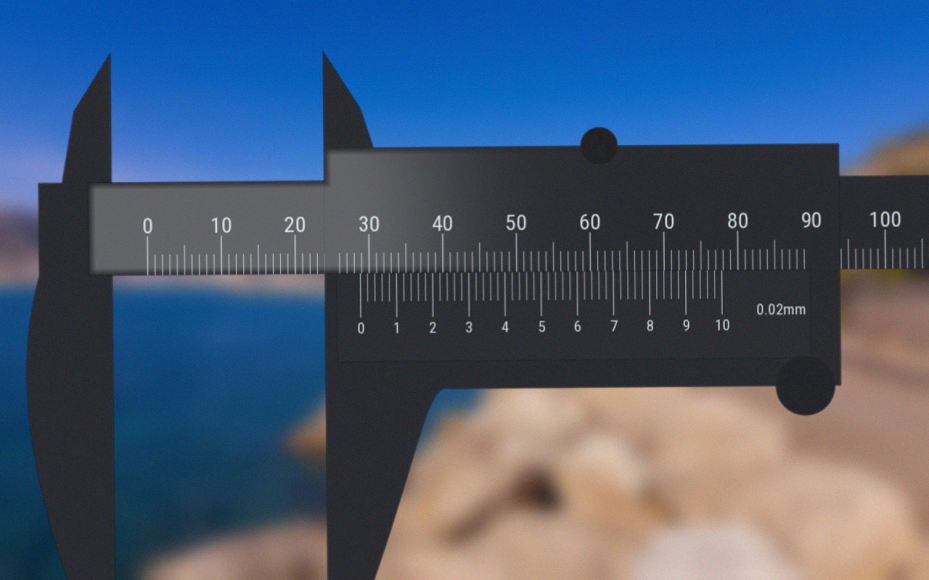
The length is 28.8 mm
